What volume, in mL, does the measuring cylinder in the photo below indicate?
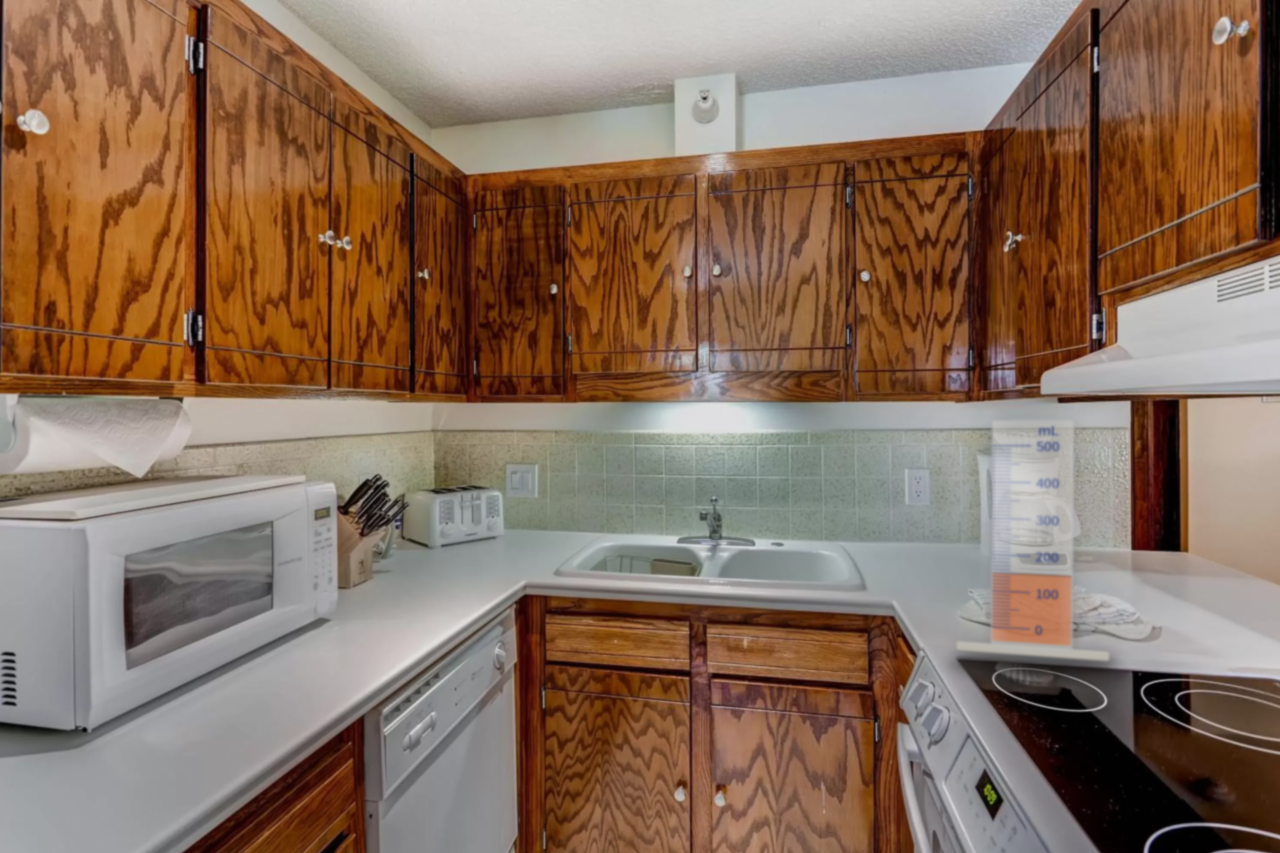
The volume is 150 mL
